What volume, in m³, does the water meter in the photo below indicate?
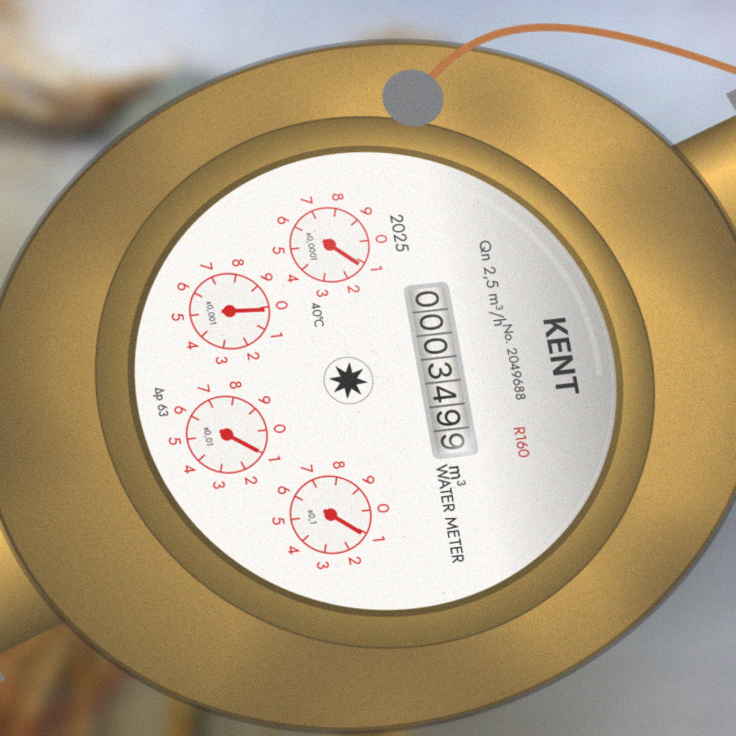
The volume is 3499.1101 m³
